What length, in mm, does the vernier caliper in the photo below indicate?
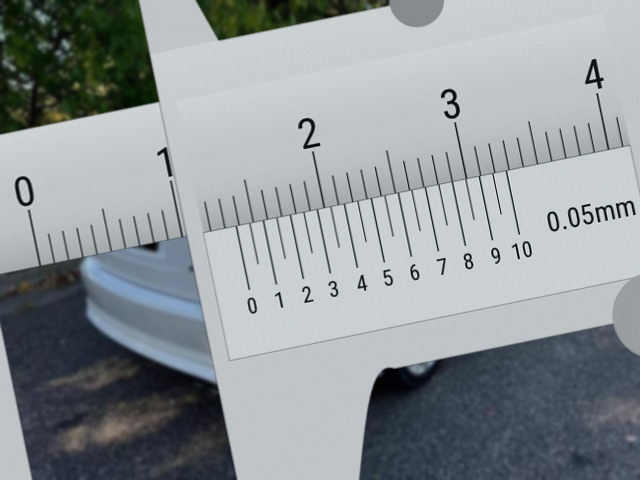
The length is 13.8 mm
